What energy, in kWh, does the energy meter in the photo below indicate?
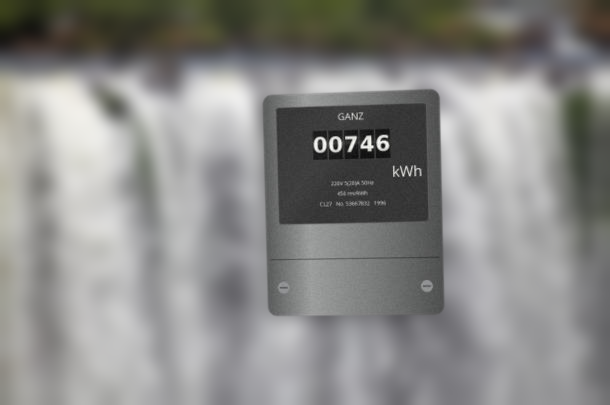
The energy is 746 kWh
